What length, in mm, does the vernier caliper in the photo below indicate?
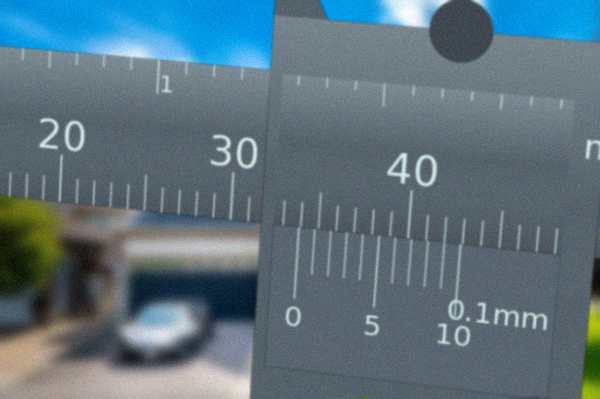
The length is 33.9 mm
